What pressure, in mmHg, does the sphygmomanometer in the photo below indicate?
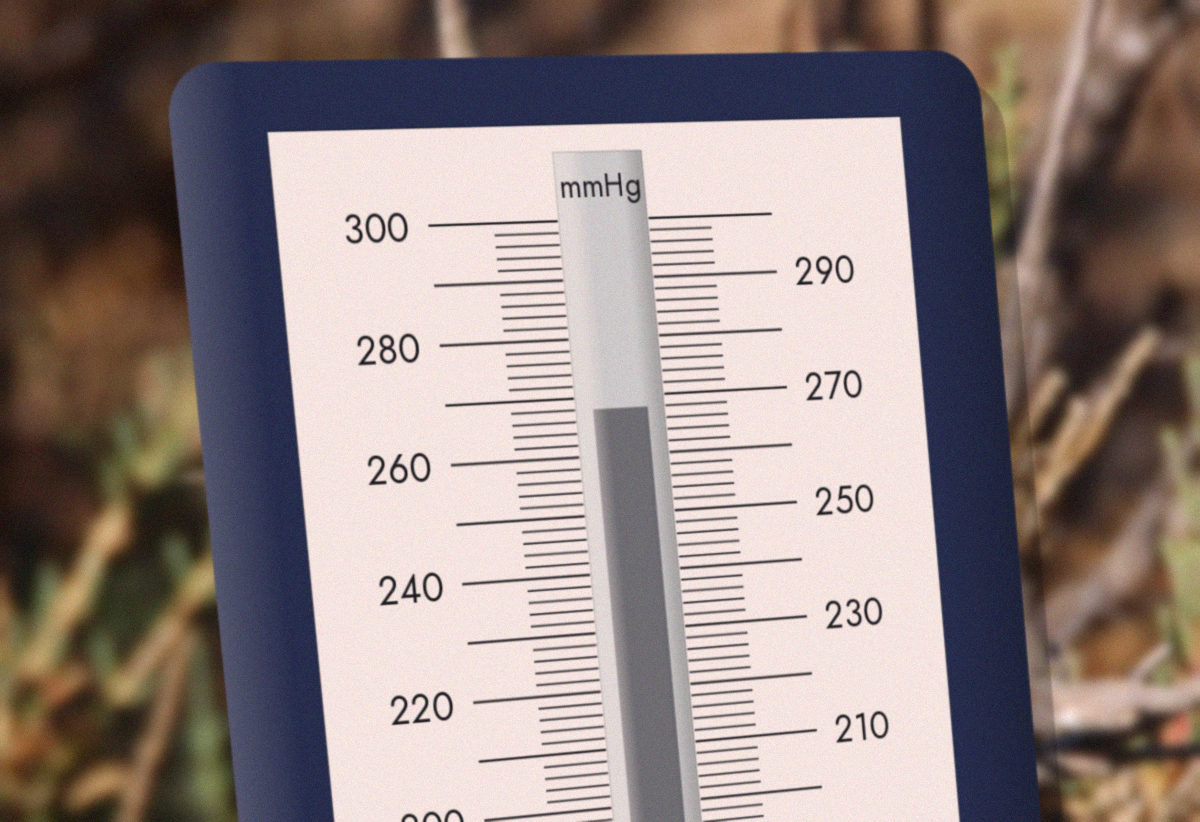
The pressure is 268 mmHg
